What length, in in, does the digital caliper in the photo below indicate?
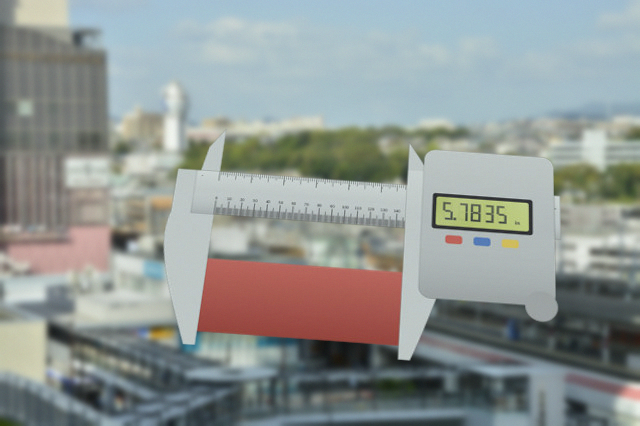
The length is 5.7835 in
